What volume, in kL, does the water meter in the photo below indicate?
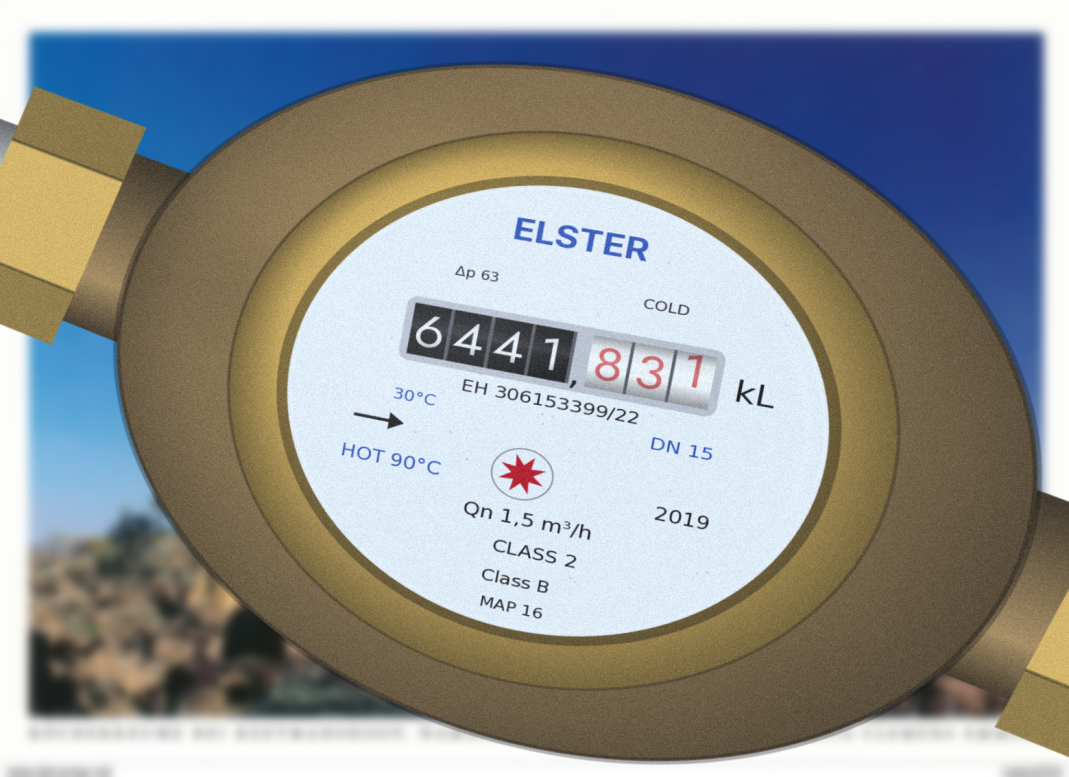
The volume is 6441.831 kL
